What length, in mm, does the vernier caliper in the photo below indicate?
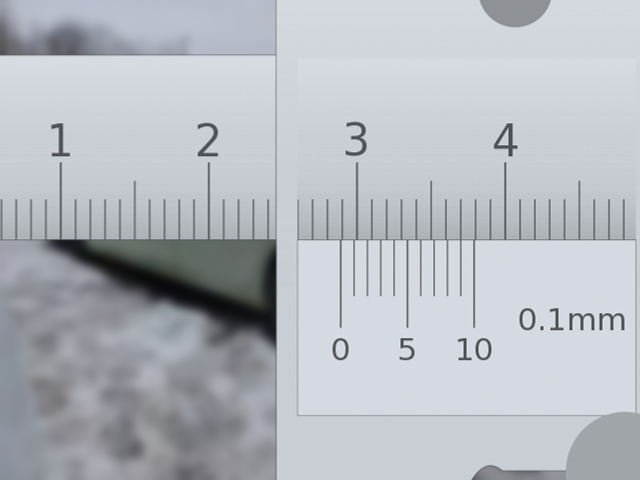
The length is 28.9 mm
